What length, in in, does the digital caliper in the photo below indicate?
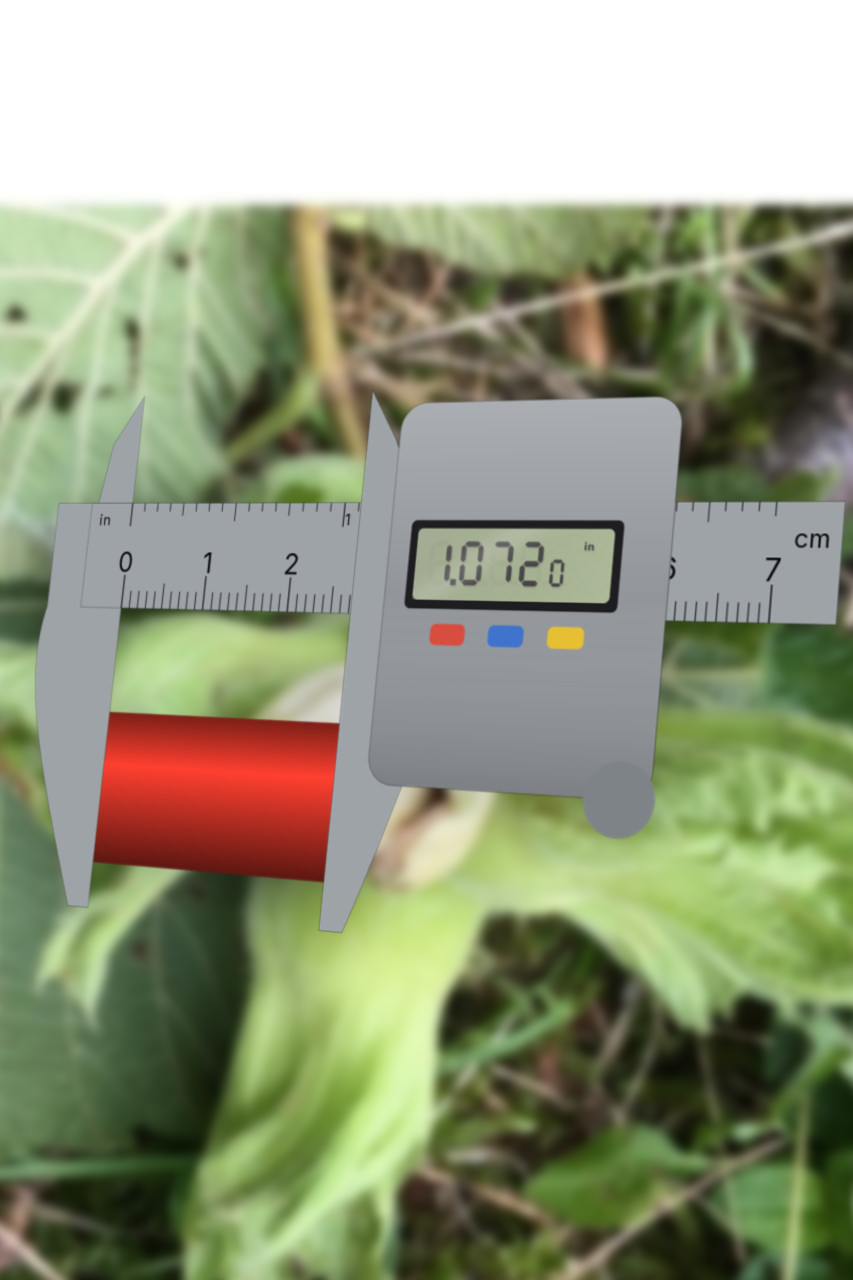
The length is 1.0720 in
